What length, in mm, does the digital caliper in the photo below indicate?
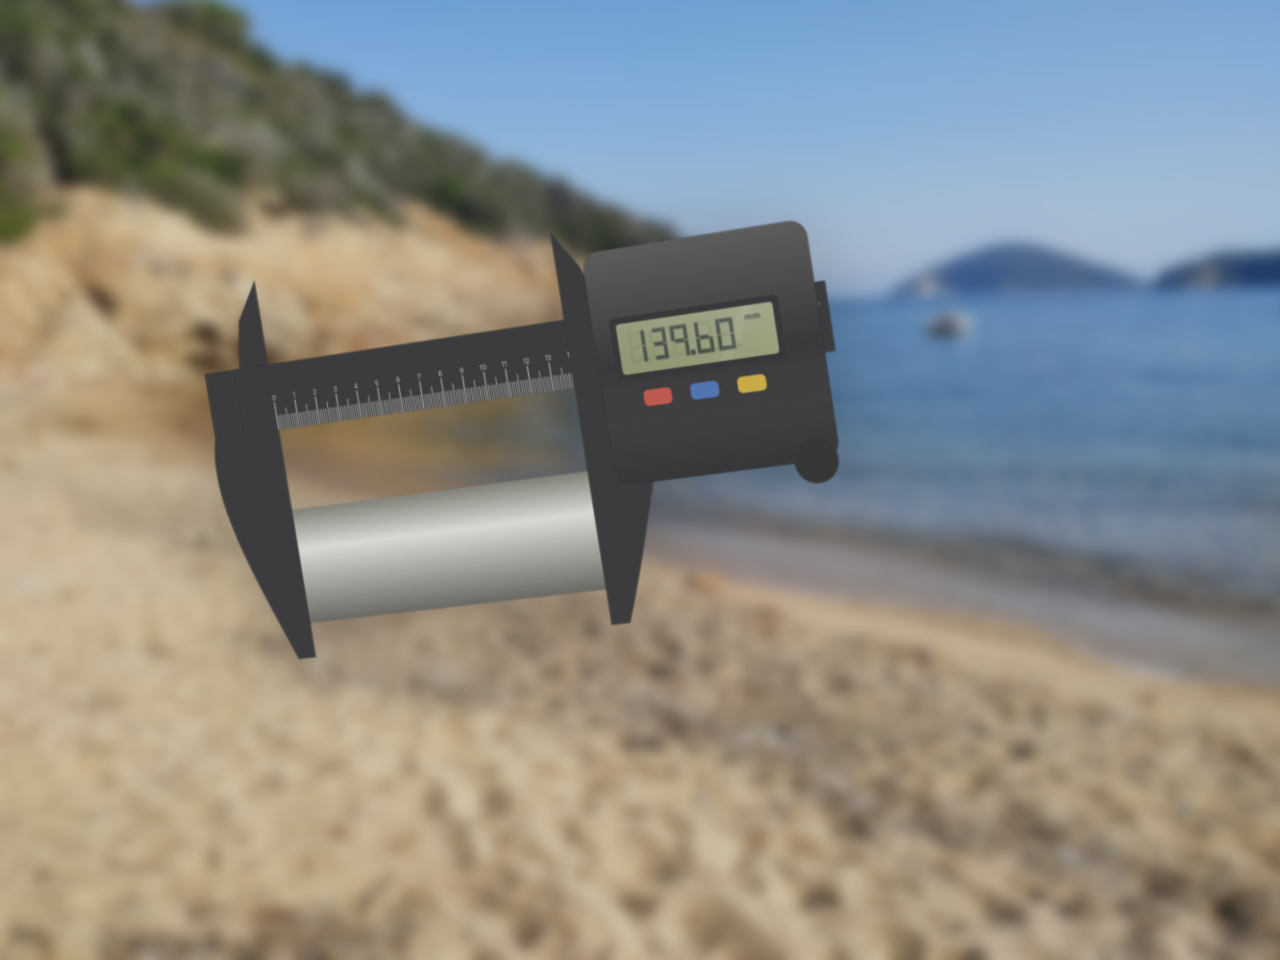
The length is 139.60 mm
